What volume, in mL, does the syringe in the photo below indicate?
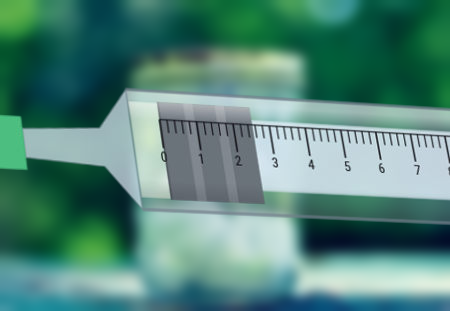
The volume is 0 mL
